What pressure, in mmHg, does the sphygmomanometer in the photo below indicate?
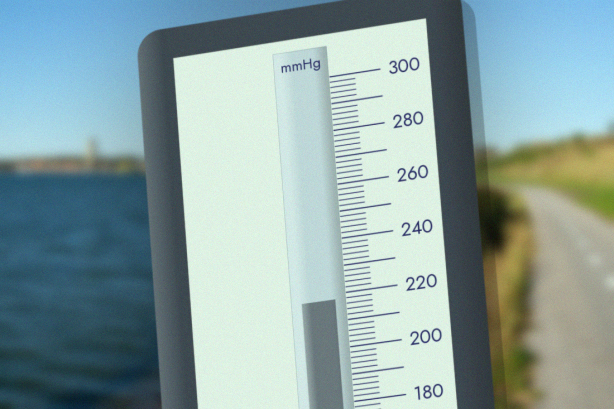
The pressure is 218 mmHg
